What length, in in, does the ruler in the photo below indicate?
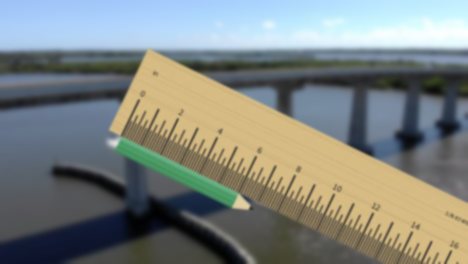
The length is 7 in
